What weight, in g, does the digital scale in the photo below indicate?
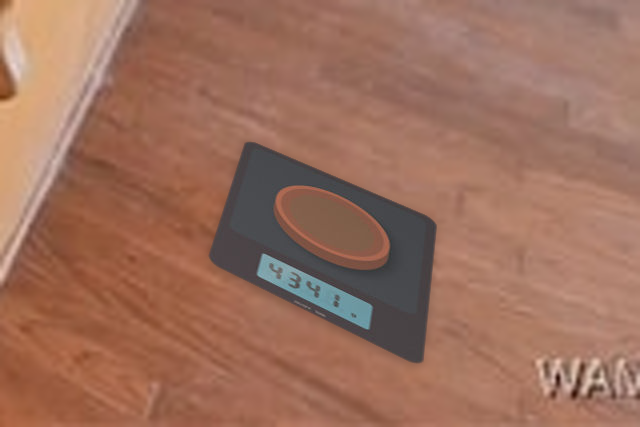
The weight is 4341 g
